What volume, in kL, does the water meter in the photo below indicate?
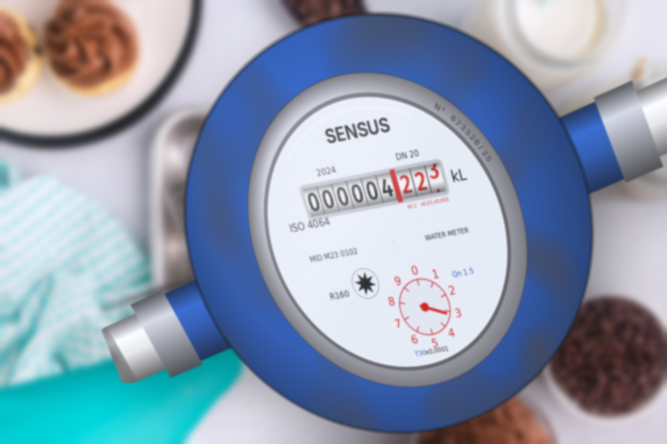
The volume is 4.2233 kL
